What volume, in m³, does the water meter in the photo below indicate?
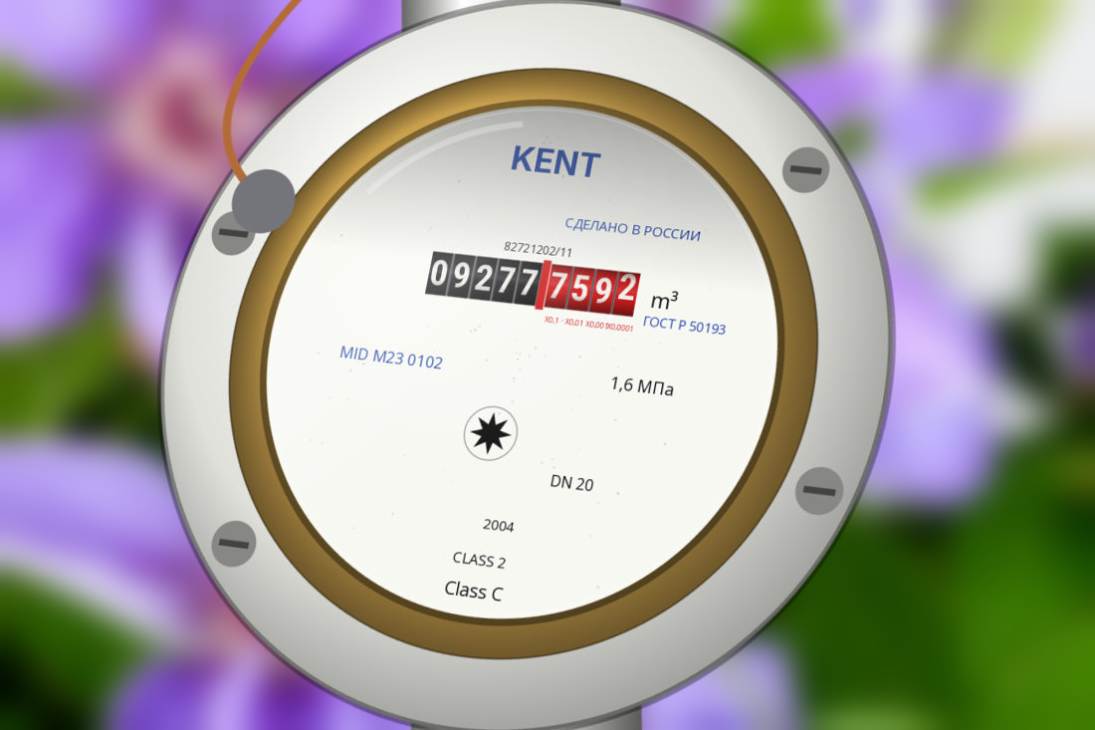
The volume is 9277.7592 m³
